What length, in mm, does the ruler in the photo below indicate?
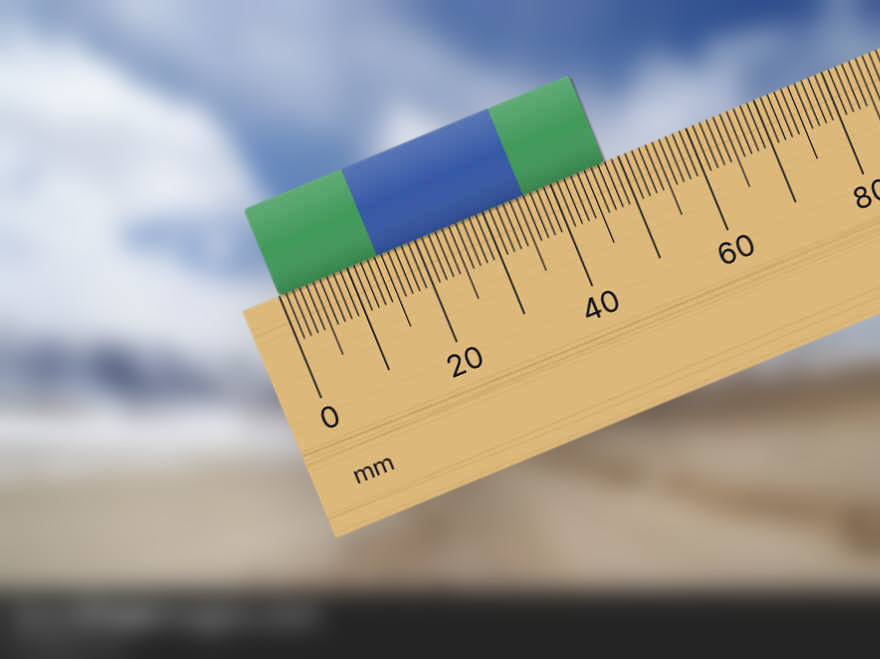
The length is 48 mm
